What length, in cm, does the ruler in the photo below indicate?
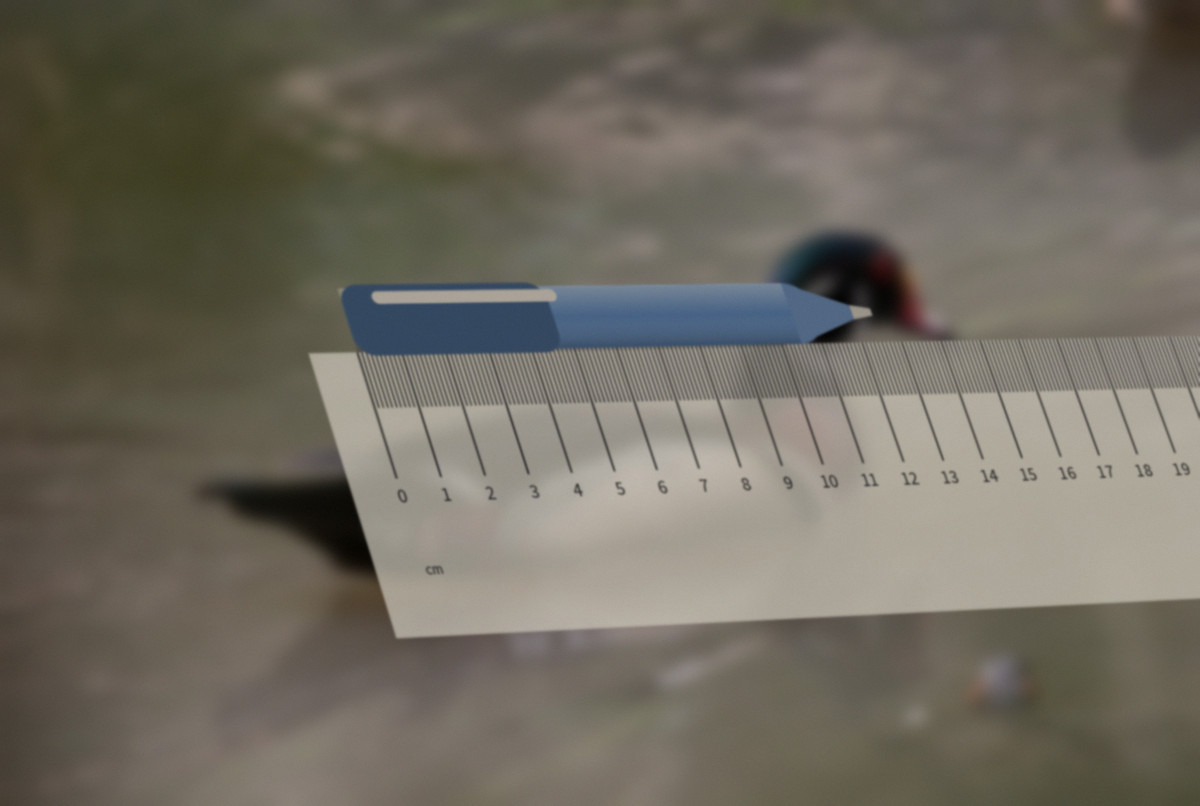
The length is 12.5 cm
